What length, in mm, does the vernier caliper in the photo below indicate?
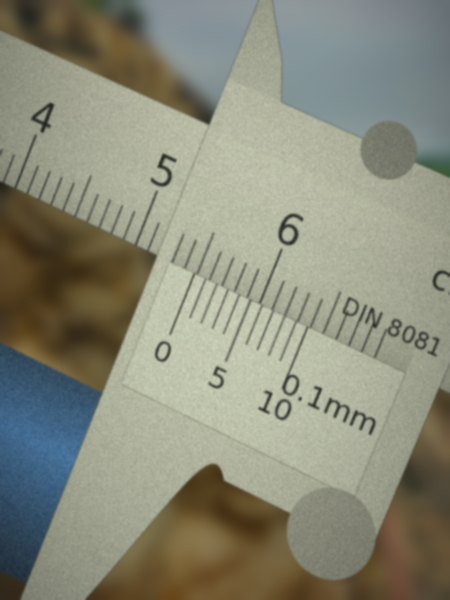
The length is 54.8 mm
